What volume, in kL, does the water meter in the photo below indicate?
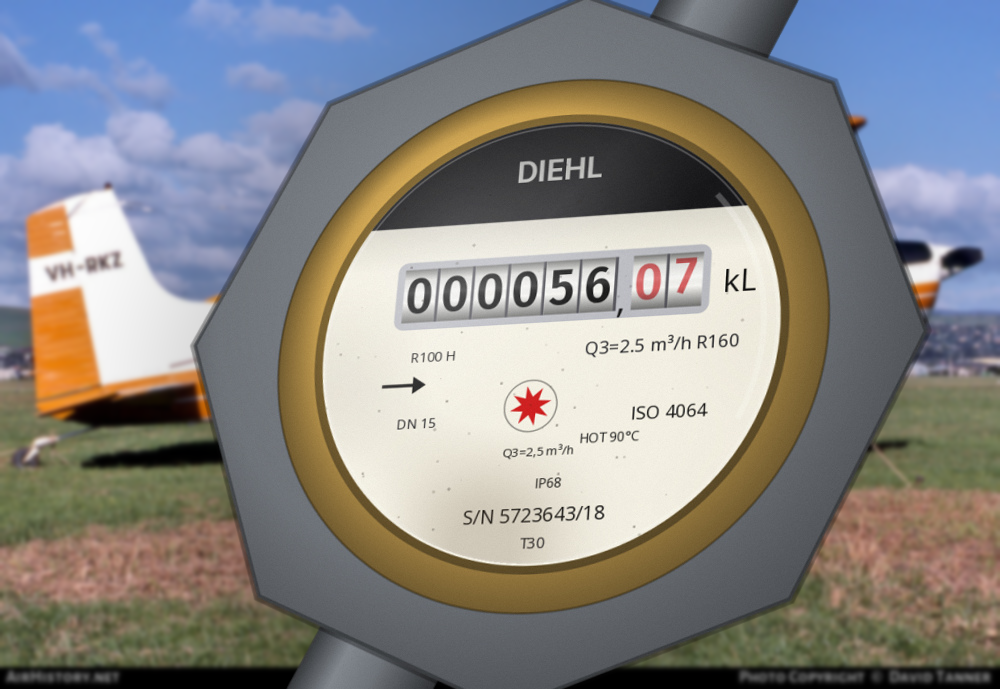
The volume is 56.07 kL
